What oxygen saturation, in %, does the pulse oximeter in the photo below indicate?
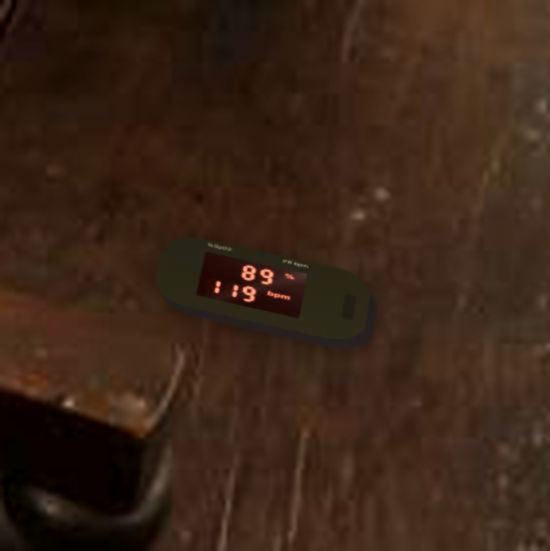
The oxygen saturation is 89 %
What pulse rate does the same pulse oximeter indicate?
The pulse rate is 119 bpm
